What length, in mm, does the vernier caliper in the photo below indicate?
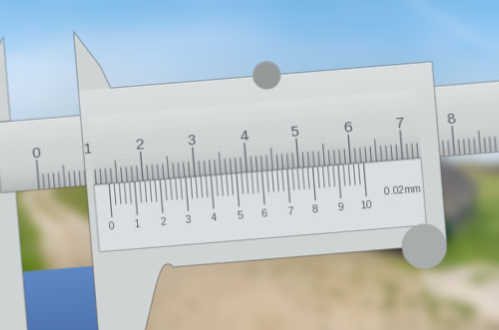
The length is 13.5 mm
